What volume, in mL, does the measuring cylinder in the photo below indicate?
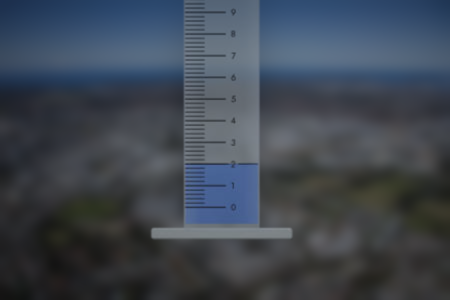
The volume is 2 mL
